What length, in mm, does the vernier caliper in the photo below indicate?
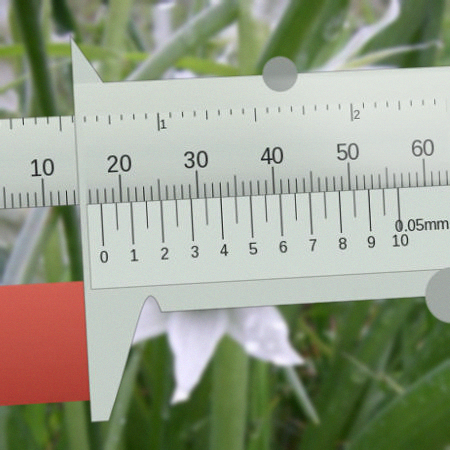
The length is 17.4 mm
